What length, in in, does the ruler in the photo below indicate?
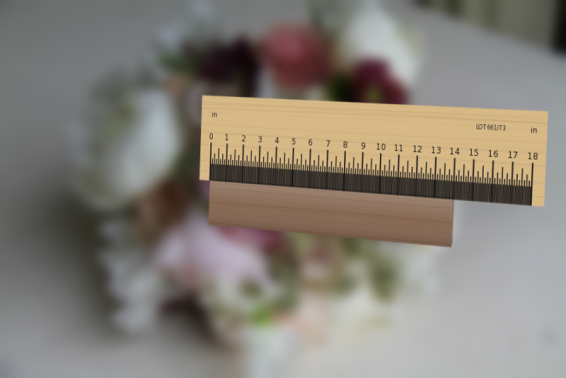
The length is 14 in
